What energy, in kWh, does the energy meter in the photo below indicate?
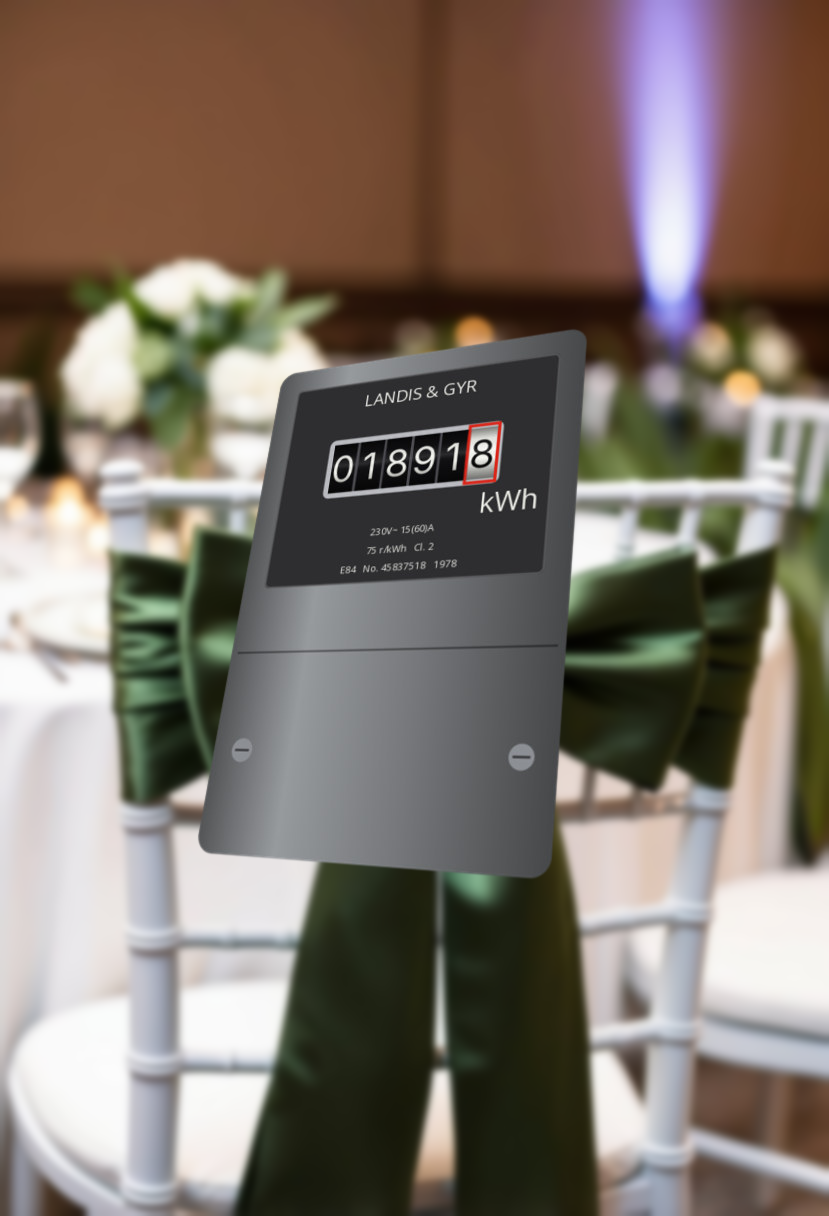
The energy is 1891.8 kWh
